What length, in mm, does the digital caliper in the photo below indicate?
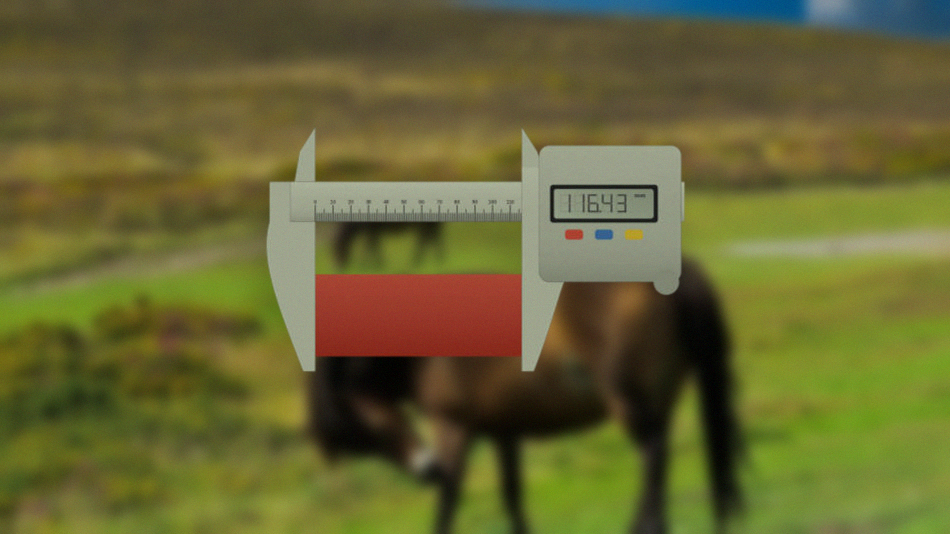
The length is 116.43 mm
